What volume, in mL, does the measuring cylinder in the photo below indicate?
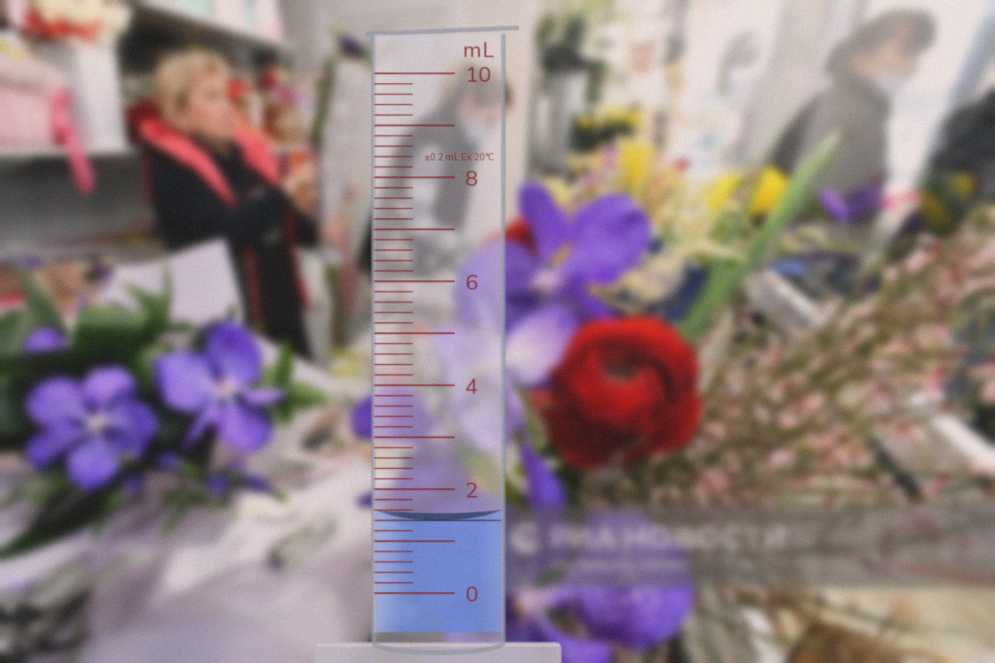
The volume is 1.4 mL
